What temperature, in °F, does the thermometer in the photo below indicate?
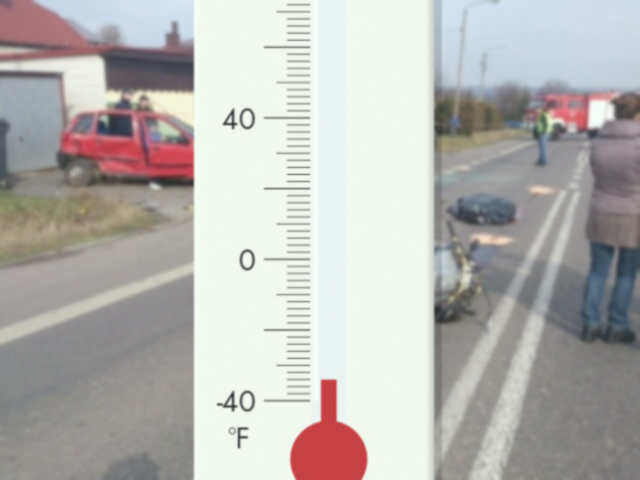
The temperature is -34 °F
